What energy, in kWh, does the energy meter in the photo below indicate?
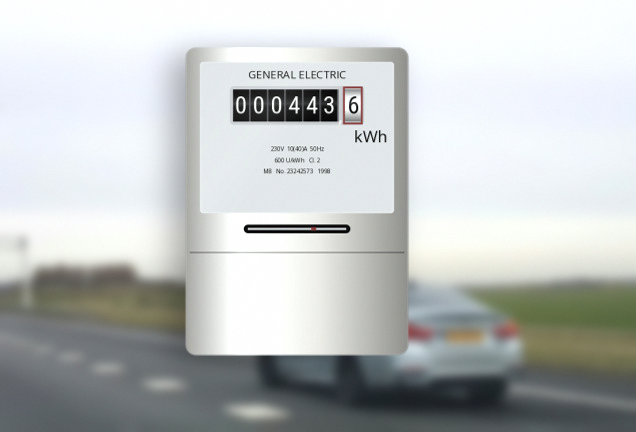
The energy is 443.6 kWh
